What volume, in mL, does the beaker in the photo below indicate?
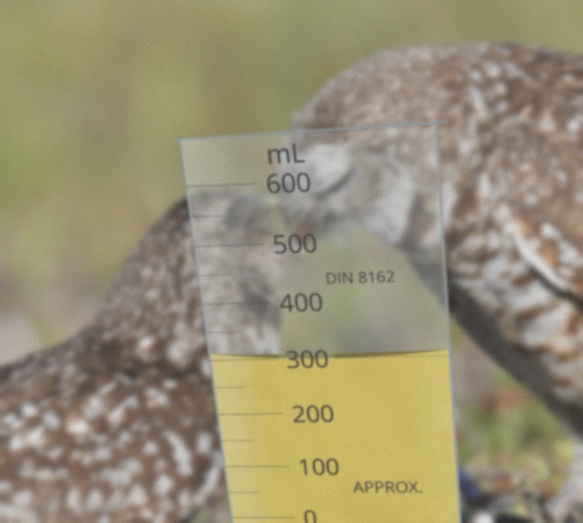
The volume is 300 mL
